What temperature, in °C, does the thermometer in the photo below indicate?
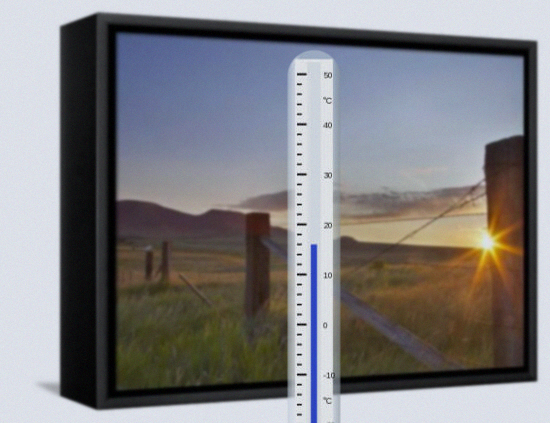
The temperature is 16 °C
